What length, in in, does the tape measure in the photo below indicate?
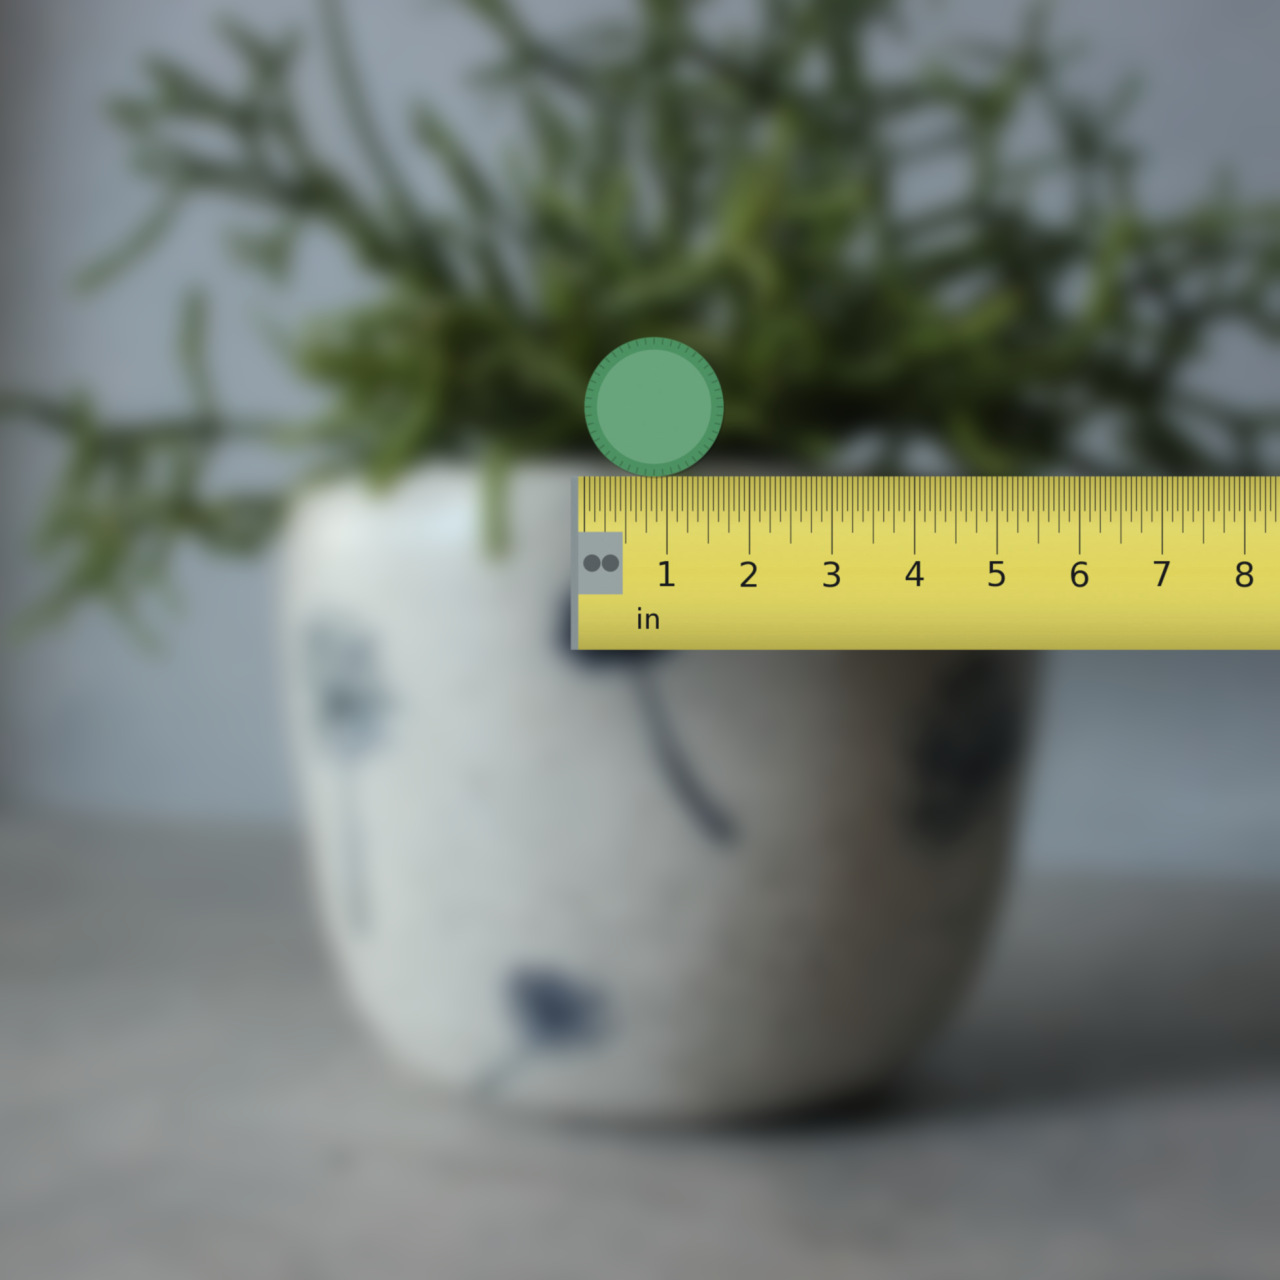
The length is 1.6875 in
